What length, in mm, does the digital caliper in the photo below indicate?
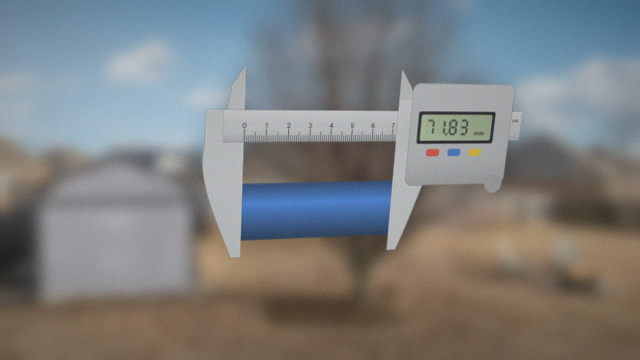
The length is 71.83 mm
